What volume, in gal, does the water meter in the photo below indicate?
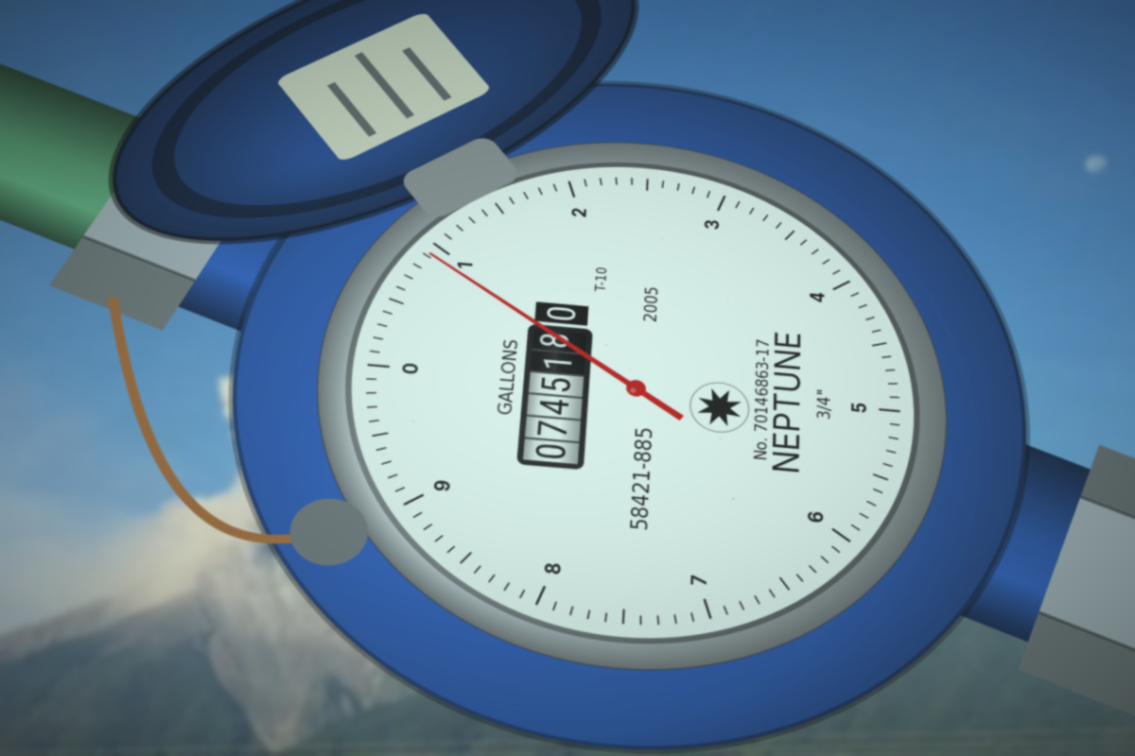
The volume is 745180.9 gal
